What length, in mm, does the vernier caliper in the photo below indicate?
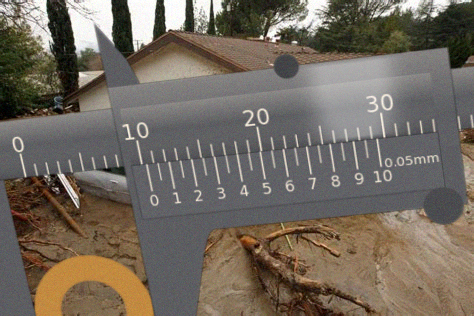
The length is 10.4 mm
